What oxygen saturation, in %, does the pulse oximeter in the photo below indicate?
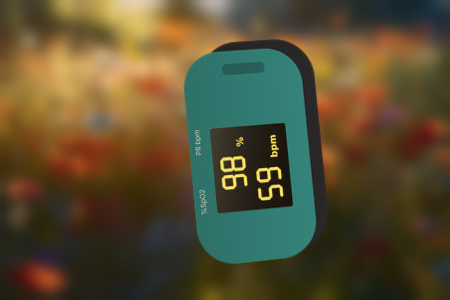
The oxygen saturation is 98 %
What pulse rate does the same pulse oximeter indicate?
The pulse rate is 59 bpm
